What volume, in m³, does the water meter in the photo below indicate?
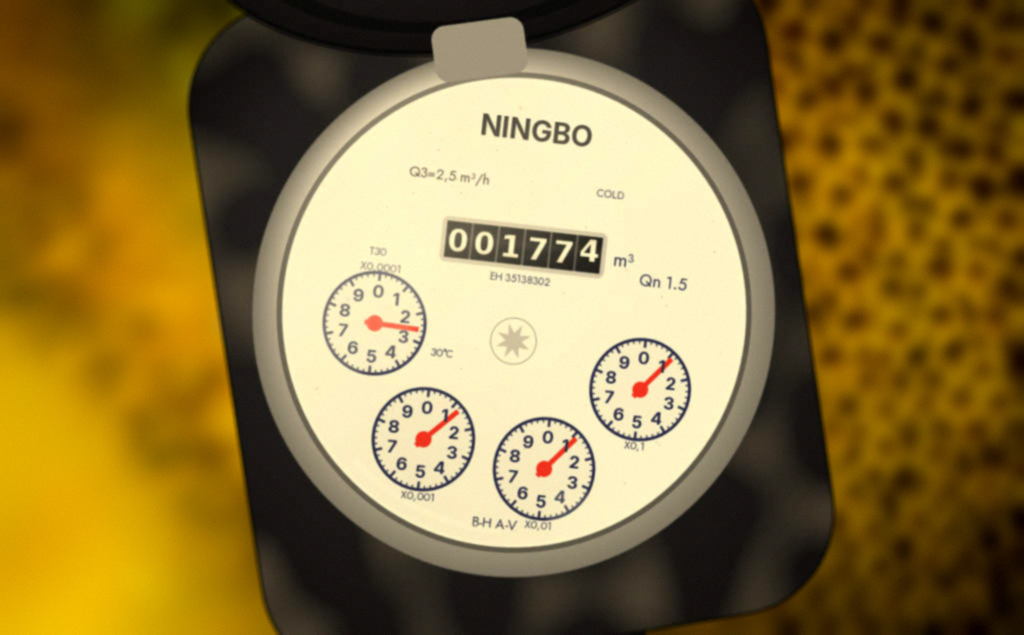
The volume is 1774.1112 m³
